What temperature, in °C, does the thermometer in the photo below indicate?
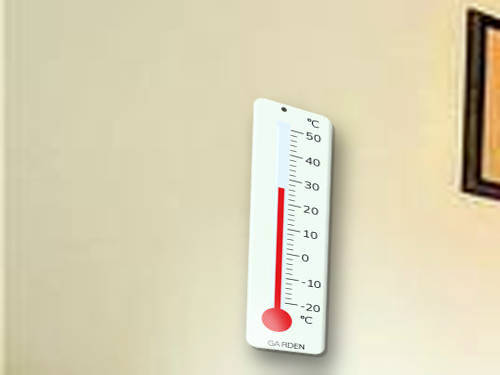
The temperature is 26 °C
